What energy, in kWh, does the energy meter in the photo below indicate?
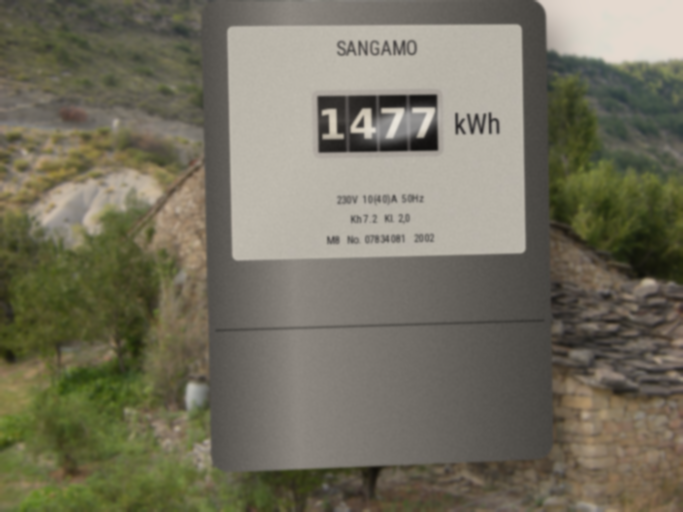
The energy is 1477 kWh
